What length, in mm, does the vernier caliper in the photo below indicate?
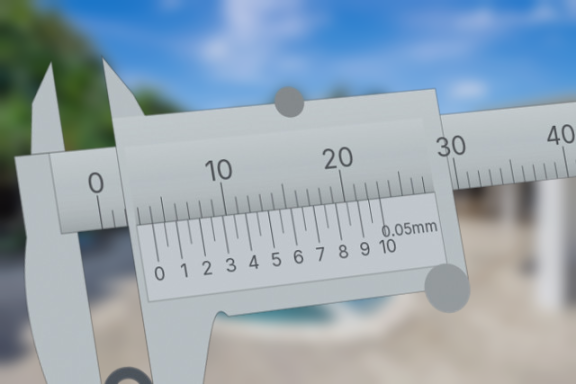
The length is 4.0 mm
